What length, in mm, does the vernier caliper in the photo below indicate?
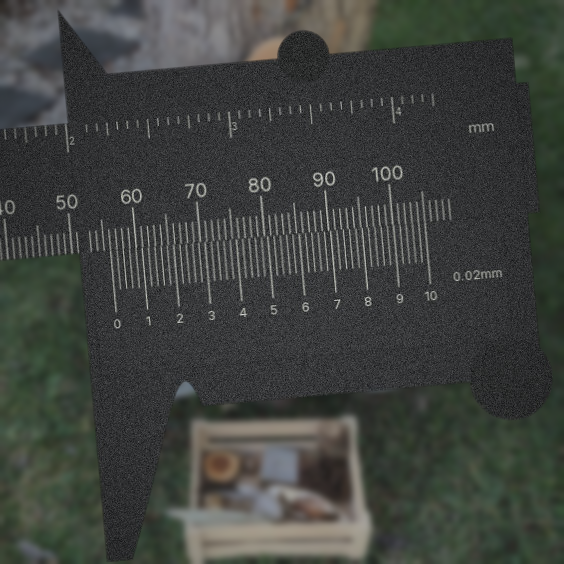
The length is 56.0 mm
